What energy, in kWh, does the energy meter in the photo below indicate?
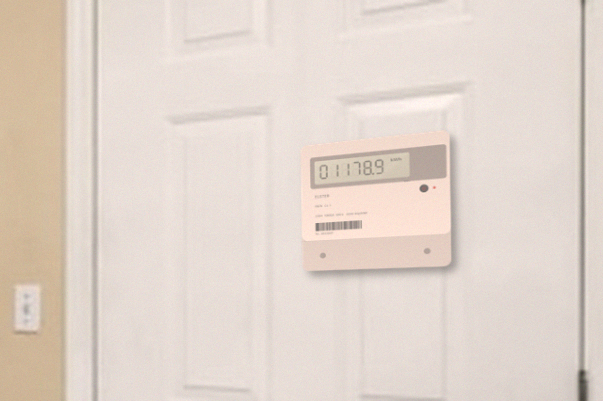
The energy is 1178.9 kWh
